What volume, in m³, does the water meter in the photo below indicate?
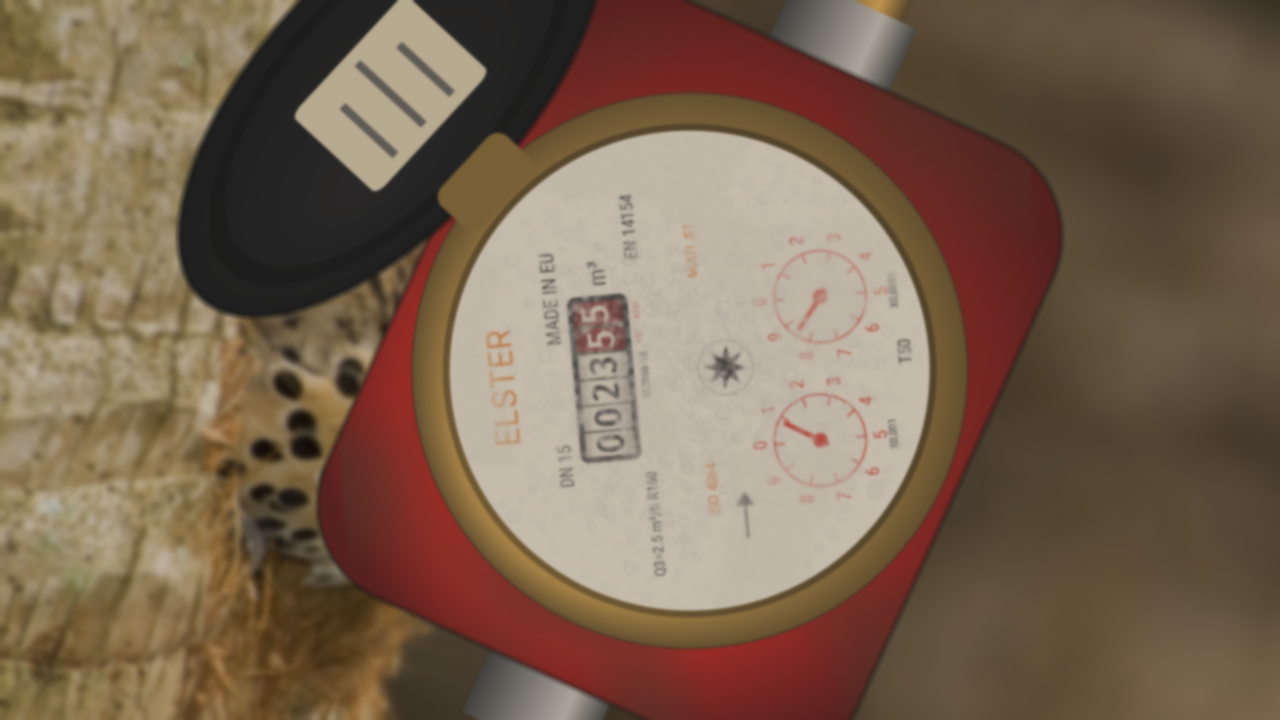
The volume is 23.5508 m³
